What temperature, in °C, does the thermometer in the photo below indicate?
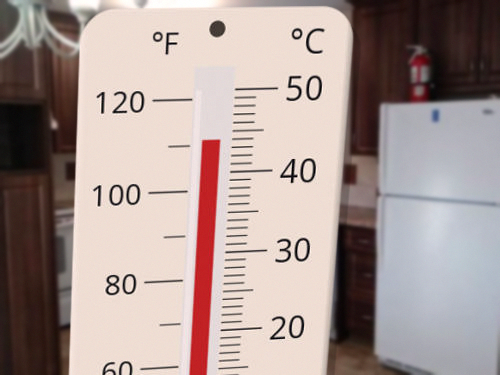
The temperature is 44 °C
